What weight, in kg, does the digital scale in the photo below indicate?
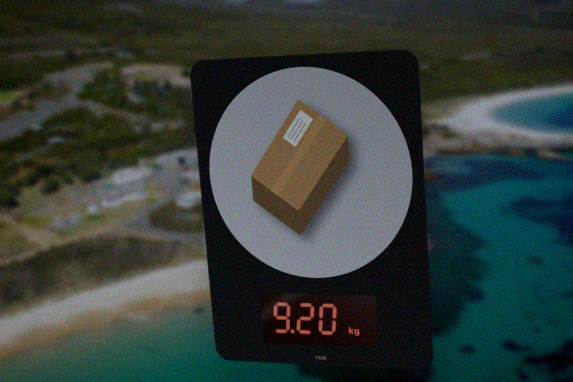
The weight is 9.20 kg
